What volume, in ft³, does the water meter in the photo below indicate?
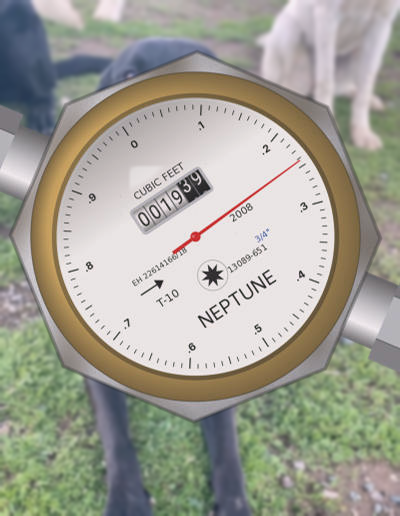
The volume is 1939.24 ft³
